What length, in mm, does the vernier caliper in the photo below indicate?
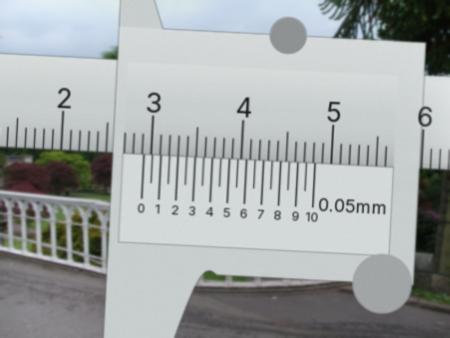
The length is 29.2 mm
